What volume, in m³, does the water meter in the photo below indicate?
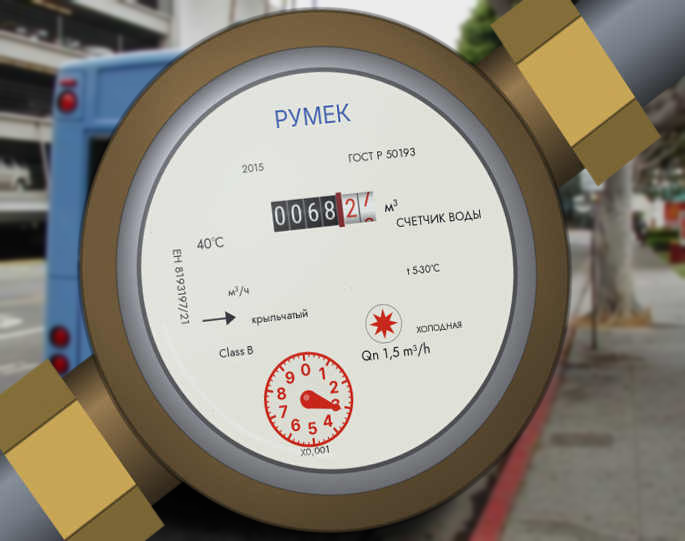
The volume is 68.273 m³
